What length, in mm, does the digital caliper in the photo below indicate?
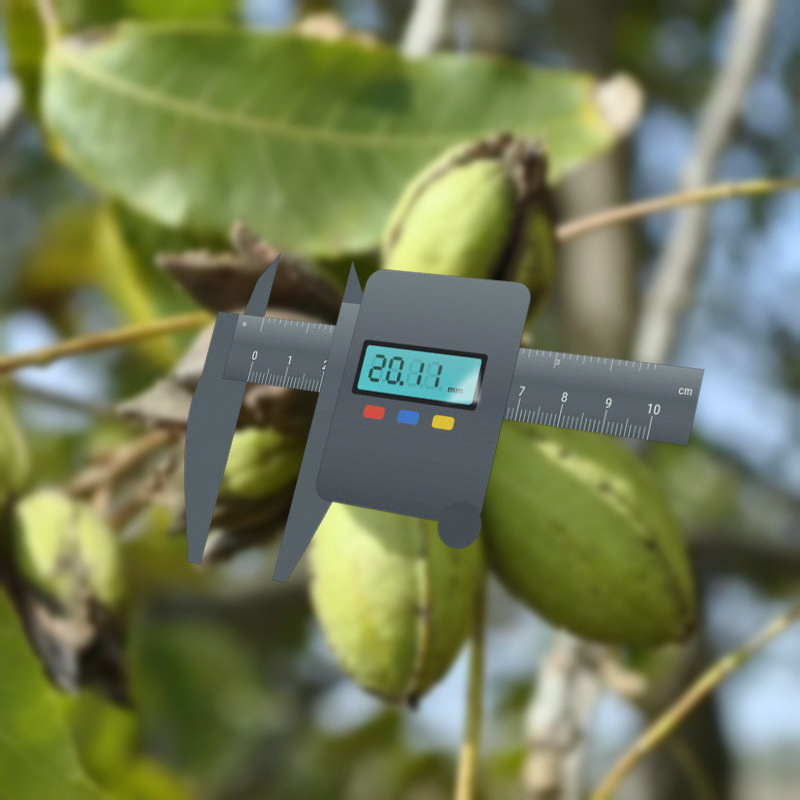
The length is 20.11 mm
